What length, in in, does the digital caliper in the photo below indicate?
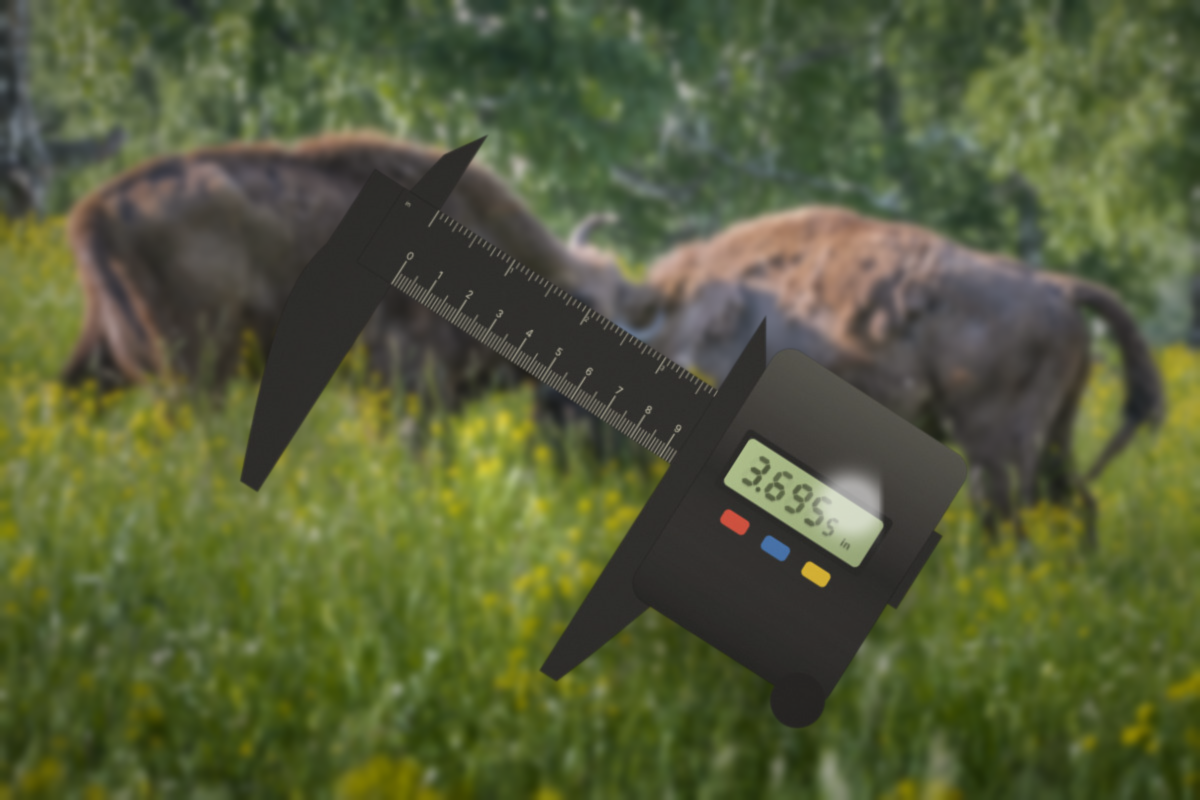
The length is 3.6955 in
